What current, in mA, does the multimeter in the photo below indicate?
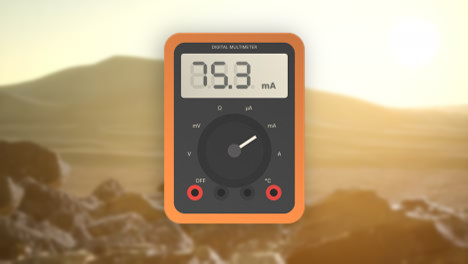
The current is 75.3 mA
